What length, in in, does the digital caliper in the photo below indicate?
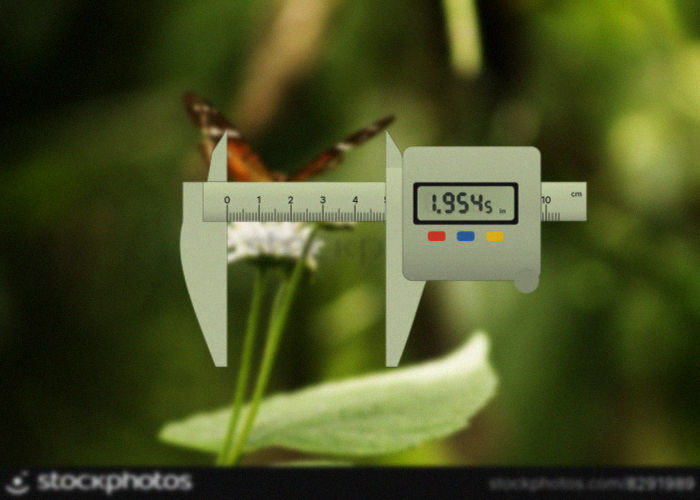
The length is 1.9545 in
